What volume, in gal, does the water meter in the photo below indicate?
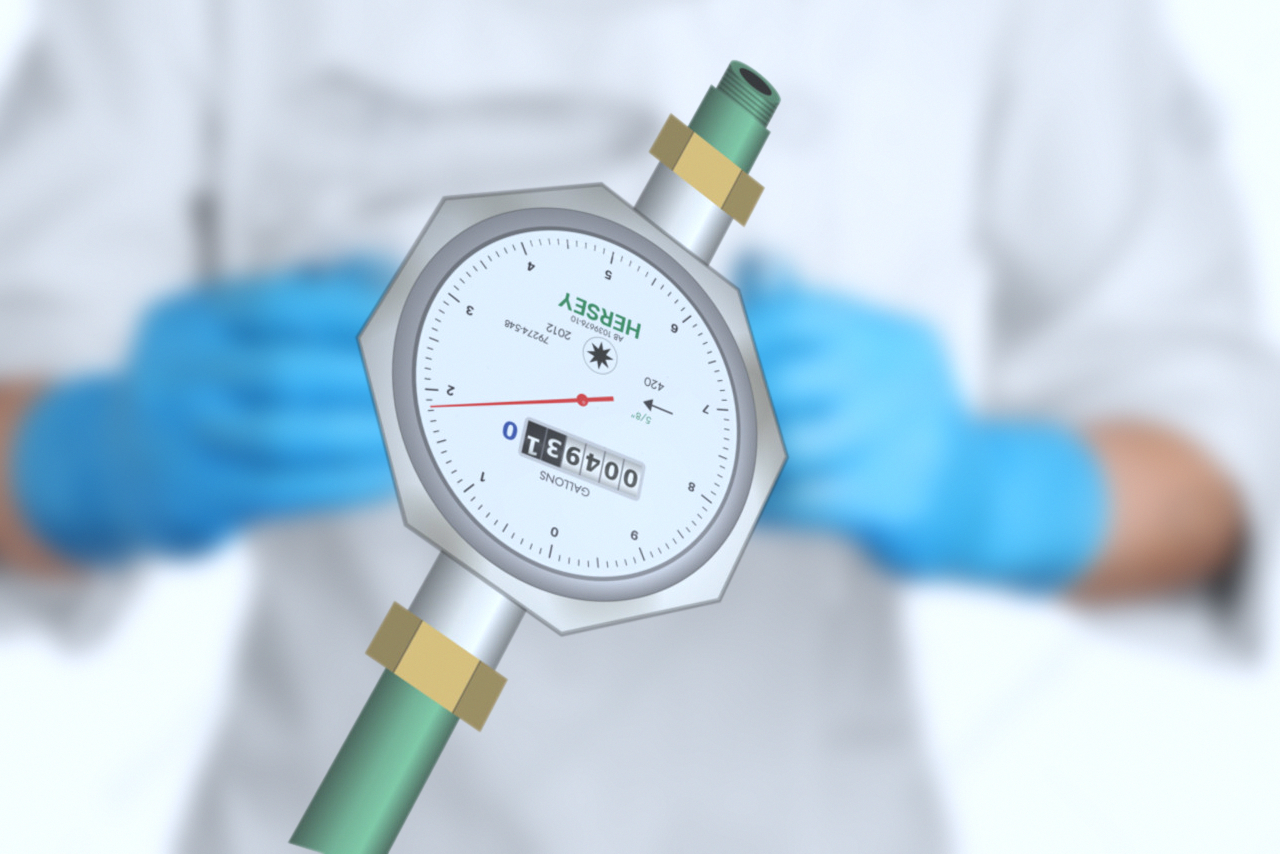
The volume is 49311.8 gal
